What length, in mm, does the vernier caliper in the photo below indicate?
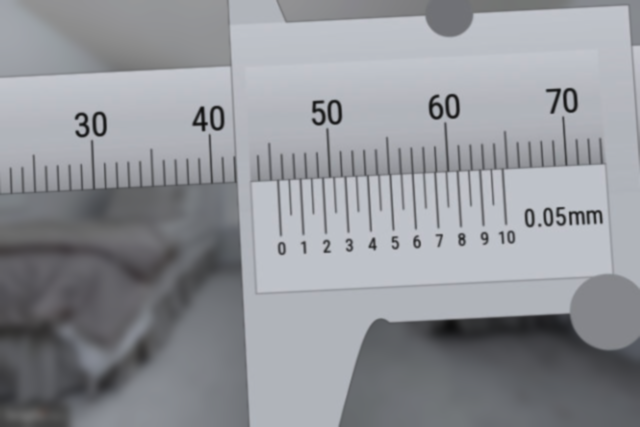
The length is 45.6 mm
